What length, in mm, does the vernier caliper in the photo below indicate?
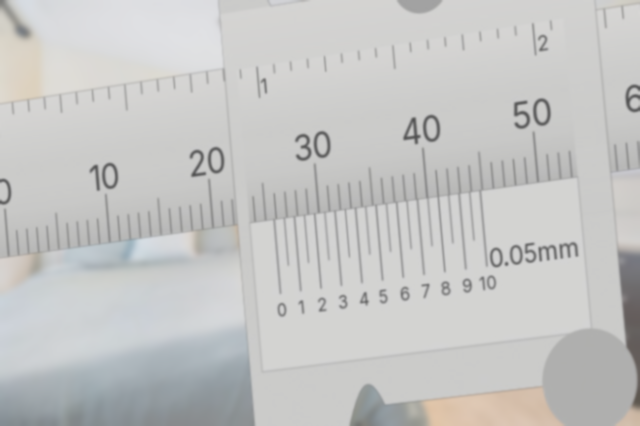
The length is 25.8 mm
